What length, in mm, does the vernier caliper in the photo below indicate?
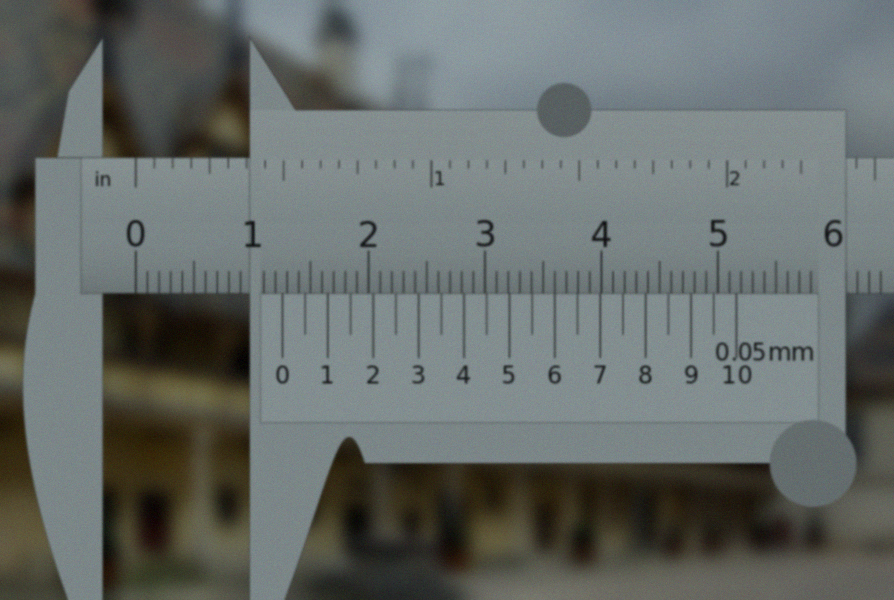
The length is 12.6 mm
